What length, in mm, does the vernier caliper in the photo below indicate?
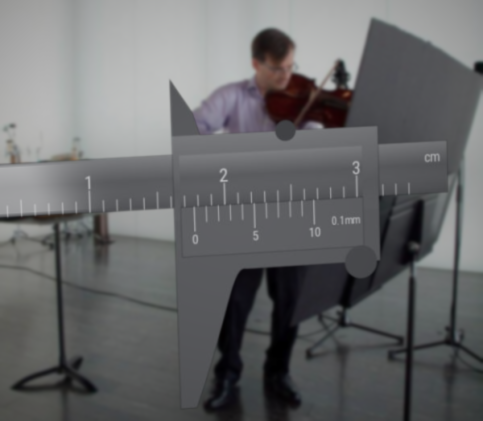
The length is 17.7 mm
